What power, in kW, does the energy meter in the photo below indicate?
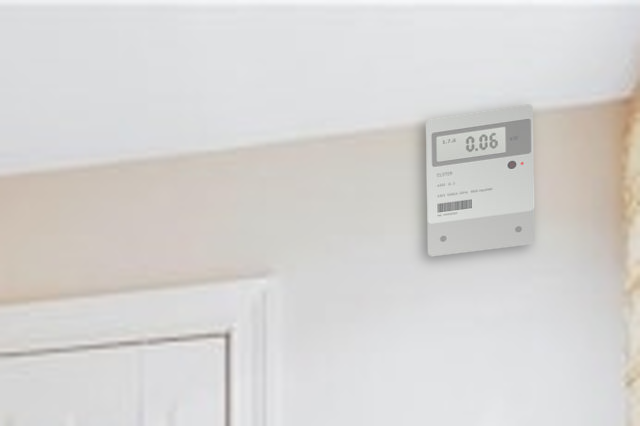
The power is 0.06 kW
